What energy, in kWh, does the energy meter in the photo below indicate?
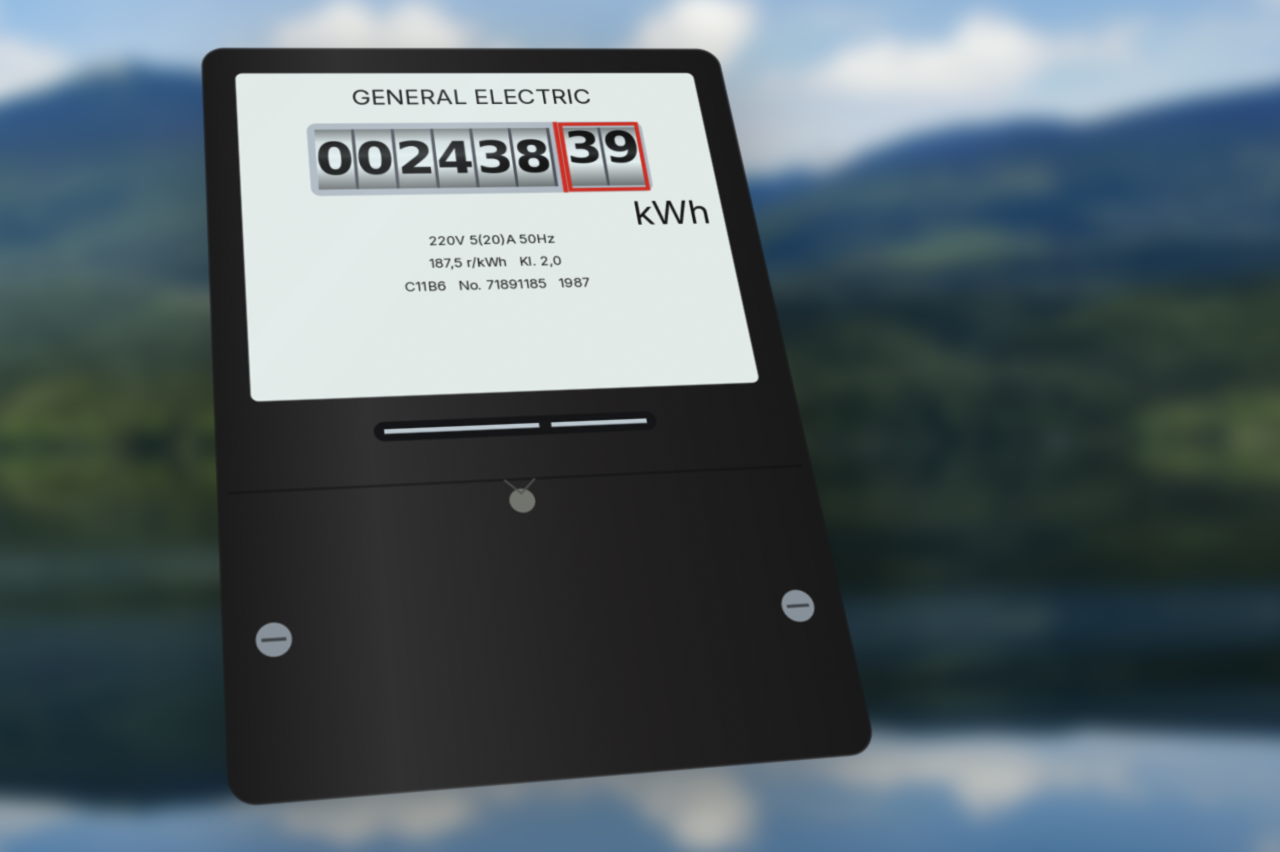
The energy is 2438.39 kWh
